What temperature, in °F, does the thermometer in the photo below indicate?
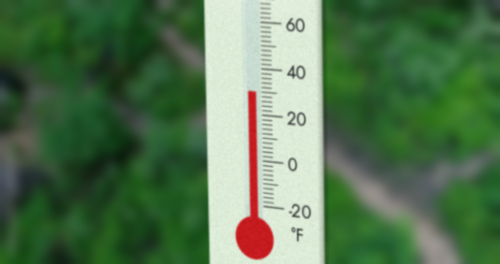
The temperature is 30 °F
